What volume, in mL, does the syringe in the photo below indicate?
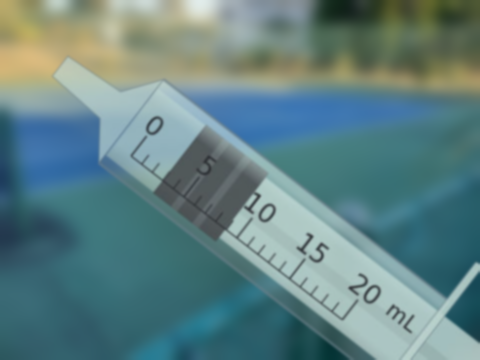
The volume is 3 mL
